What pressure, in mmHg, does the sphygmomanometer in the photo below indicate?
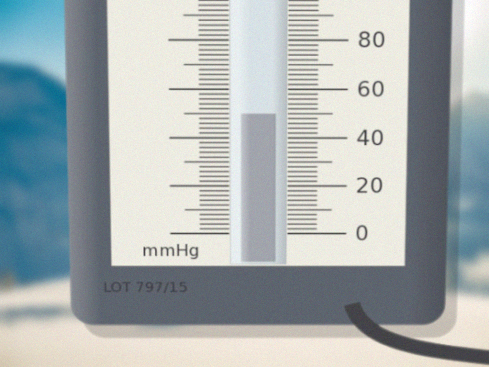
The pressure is 50 mmHg
